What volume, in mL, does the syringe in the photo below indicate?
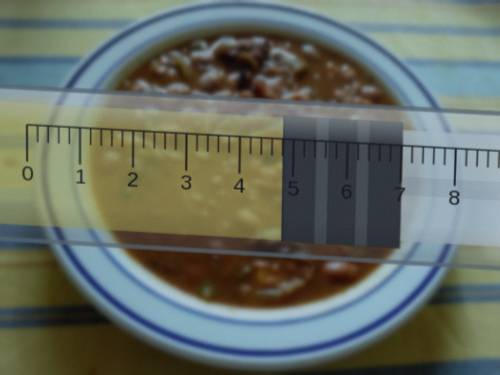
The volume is 4.8 mL
